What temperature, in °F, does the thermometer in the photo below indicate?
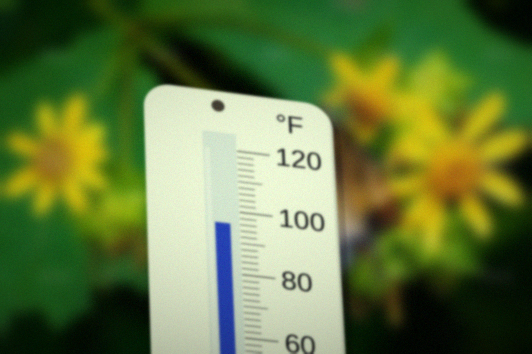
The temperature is 96 °F
